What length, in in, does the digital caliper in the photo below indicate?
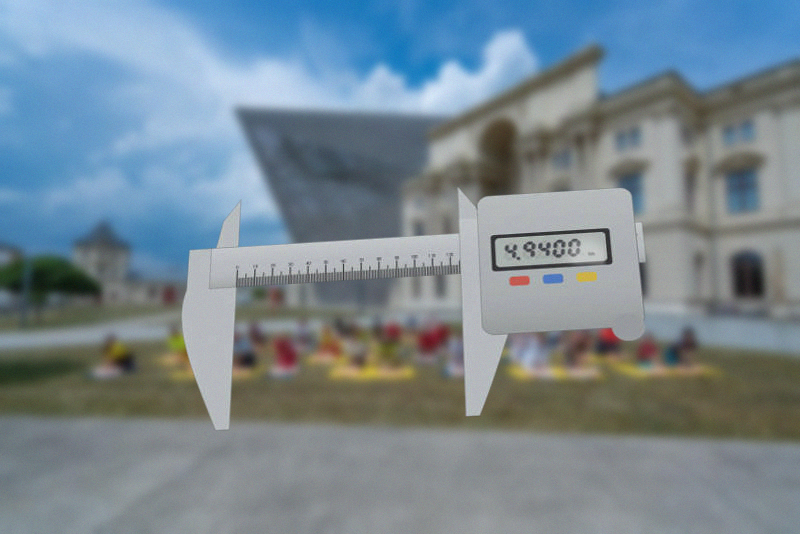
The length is 4.9400 in
